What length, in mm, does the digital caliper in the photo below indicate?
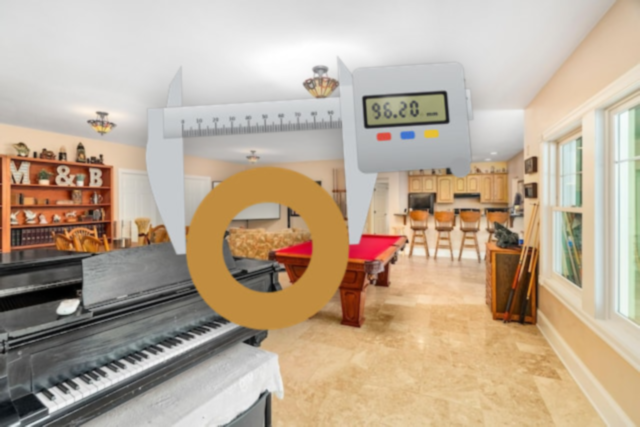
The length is 96.20 mm
